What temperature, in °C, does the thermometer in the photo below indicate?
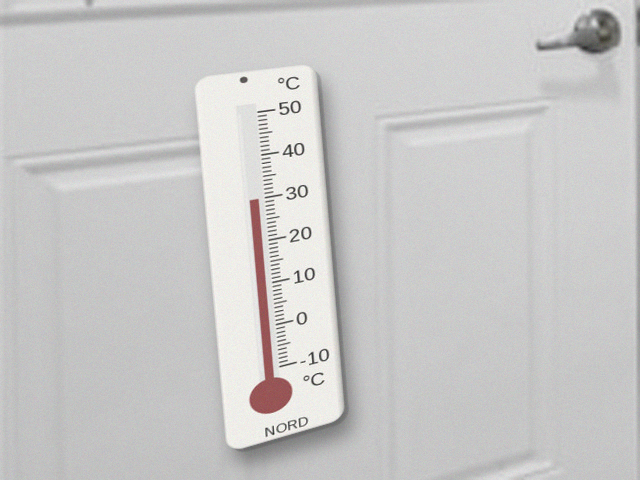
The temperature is 30 °C
